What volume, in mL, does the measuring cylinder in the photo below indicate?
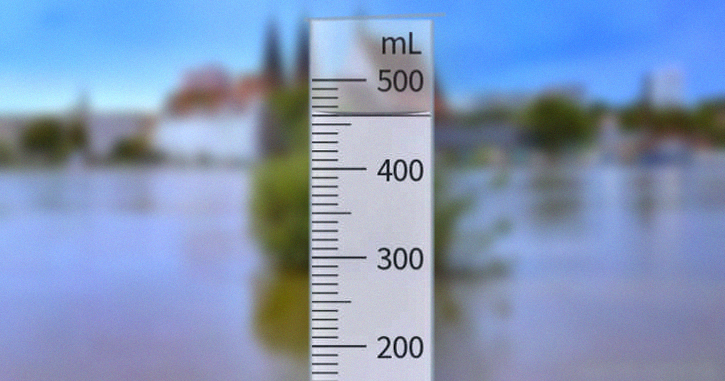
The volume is 460 mL
